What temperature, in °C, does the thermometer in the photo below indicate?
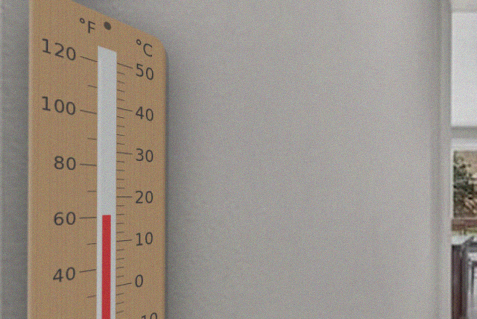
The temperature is 16 °C
